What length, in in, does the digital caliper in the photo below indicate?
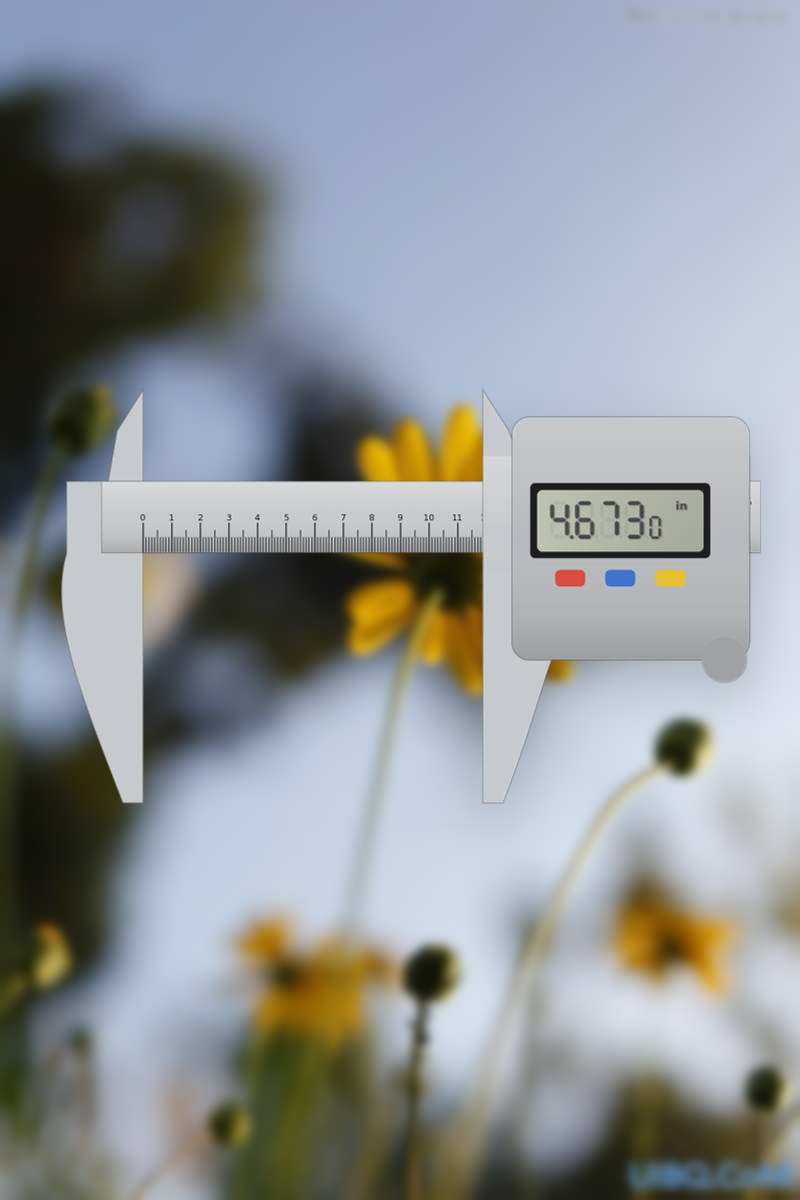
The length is 4.6730 in
